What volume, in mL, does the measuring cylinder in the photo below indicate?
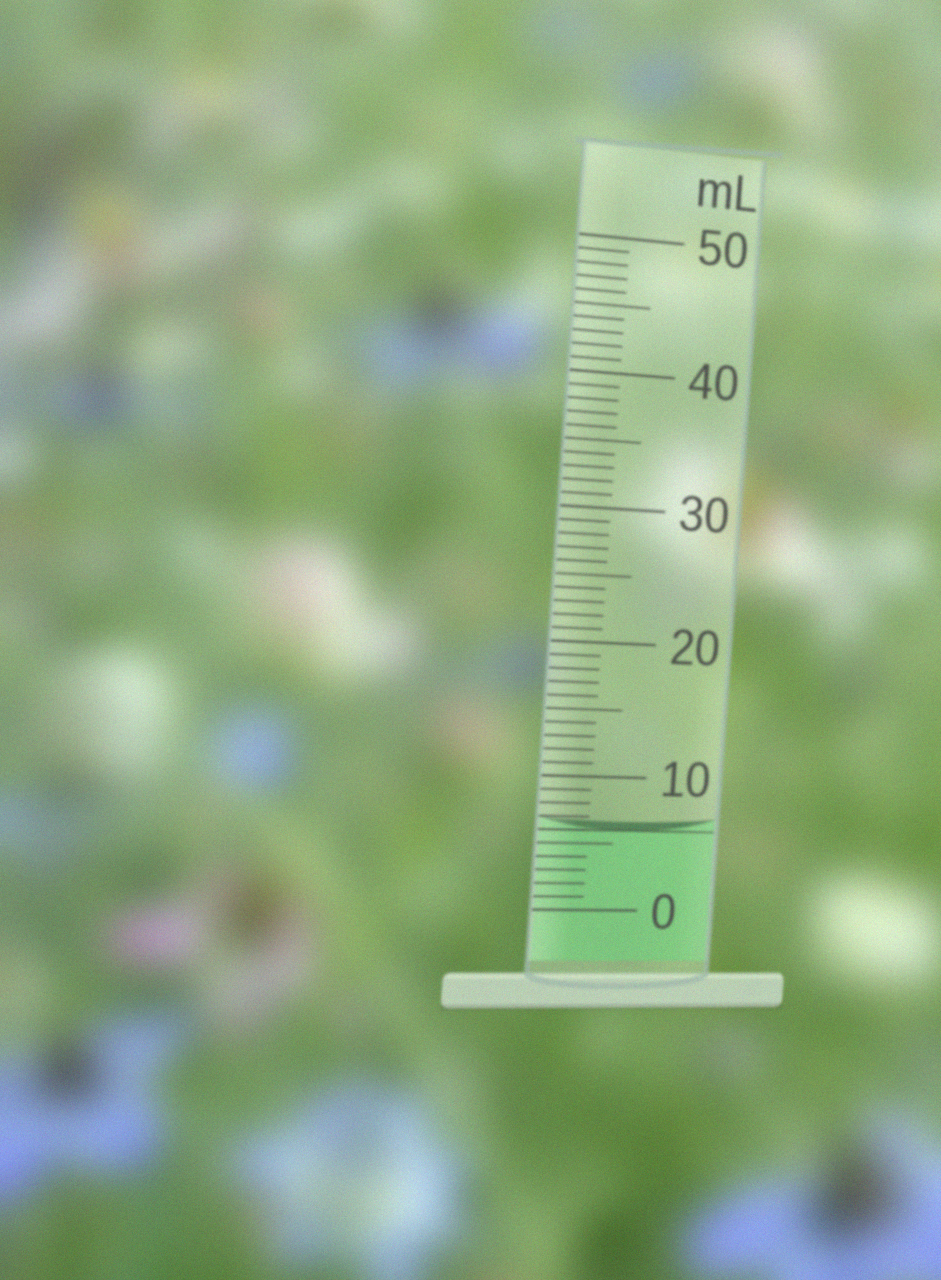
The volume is 6 mL
